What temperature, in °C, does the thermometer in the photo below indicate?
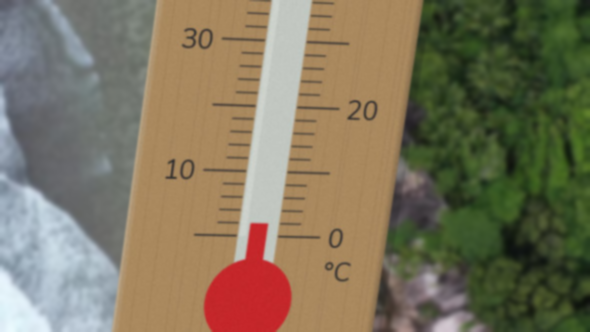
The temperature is 2 °C
